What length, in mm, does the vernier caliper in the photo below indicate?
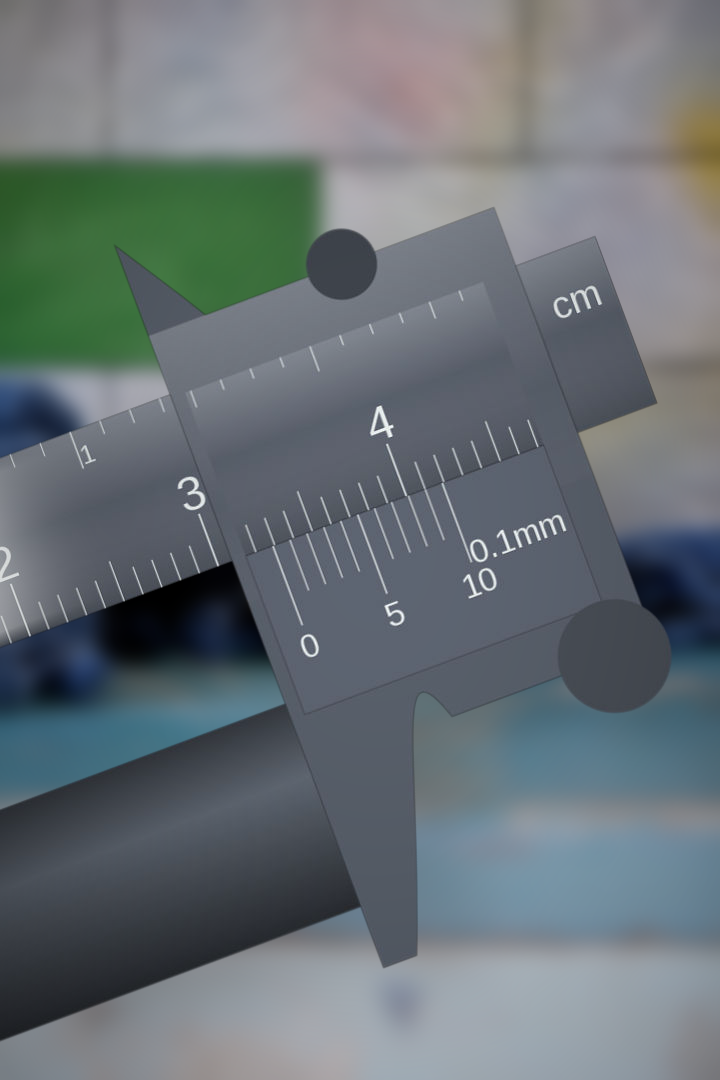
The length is 32.9 mm
